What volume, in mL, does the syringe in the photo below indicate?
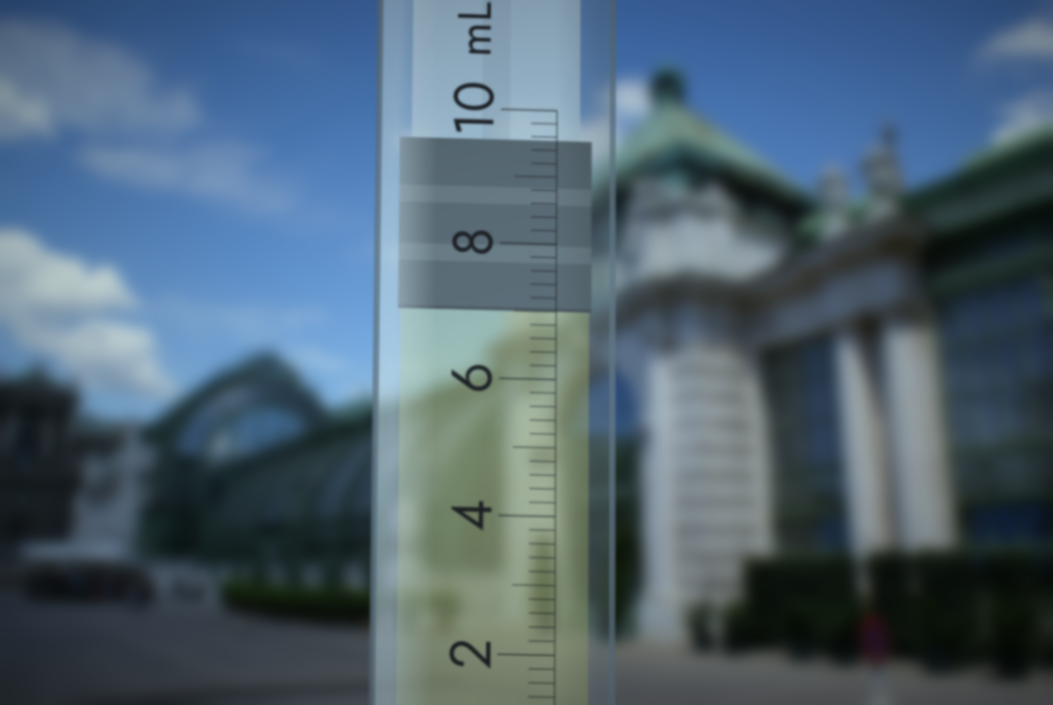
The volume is 7 mL
